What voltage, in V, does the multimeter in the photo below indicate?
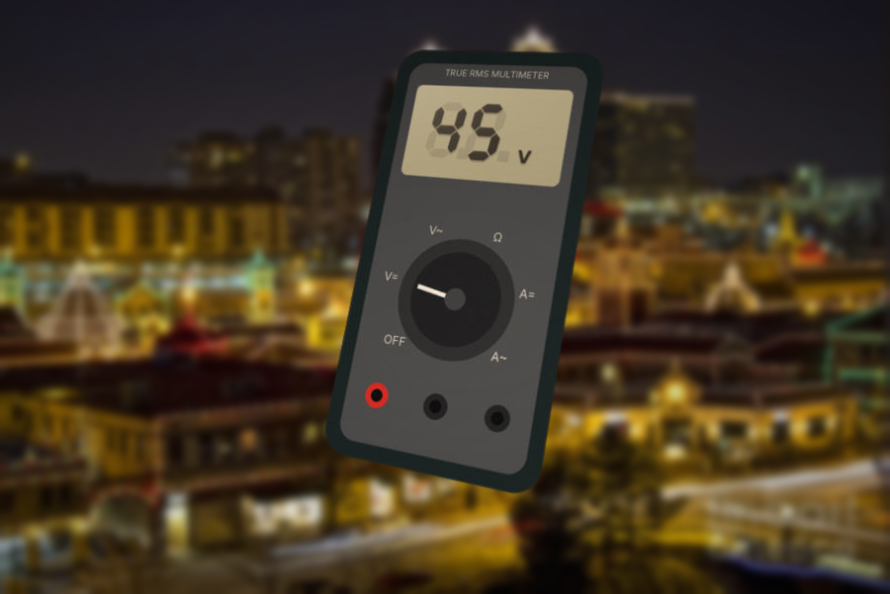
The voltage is 45 V
